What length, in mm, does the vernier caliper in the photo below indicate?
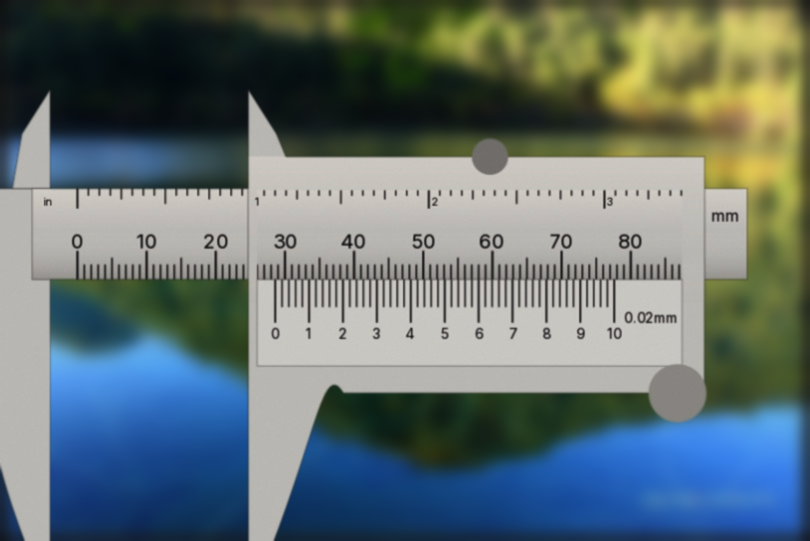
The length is 28.6 mm
